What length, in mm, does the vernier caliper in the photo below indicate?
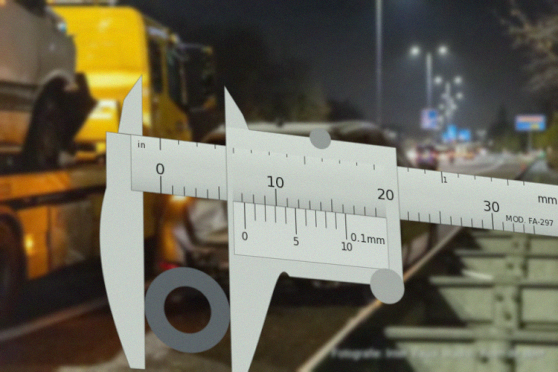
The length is 7.2 mm
